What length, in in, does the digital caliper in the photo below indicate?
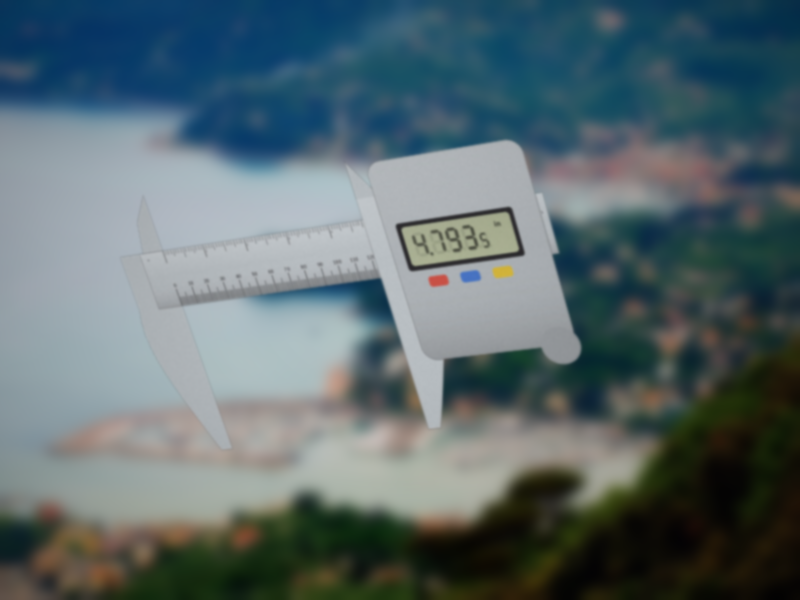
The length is 4.7935 in
